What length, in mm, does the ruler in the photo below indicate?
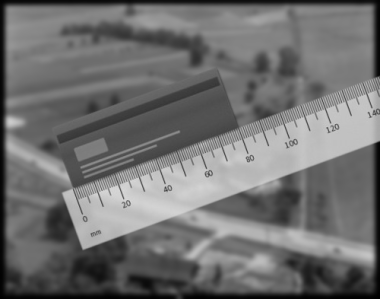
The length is 80 mm
